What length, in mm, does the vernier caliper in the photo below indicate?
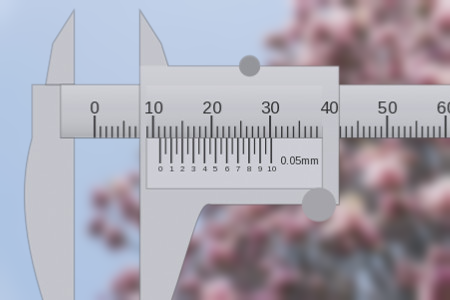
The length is 11.2 mm
